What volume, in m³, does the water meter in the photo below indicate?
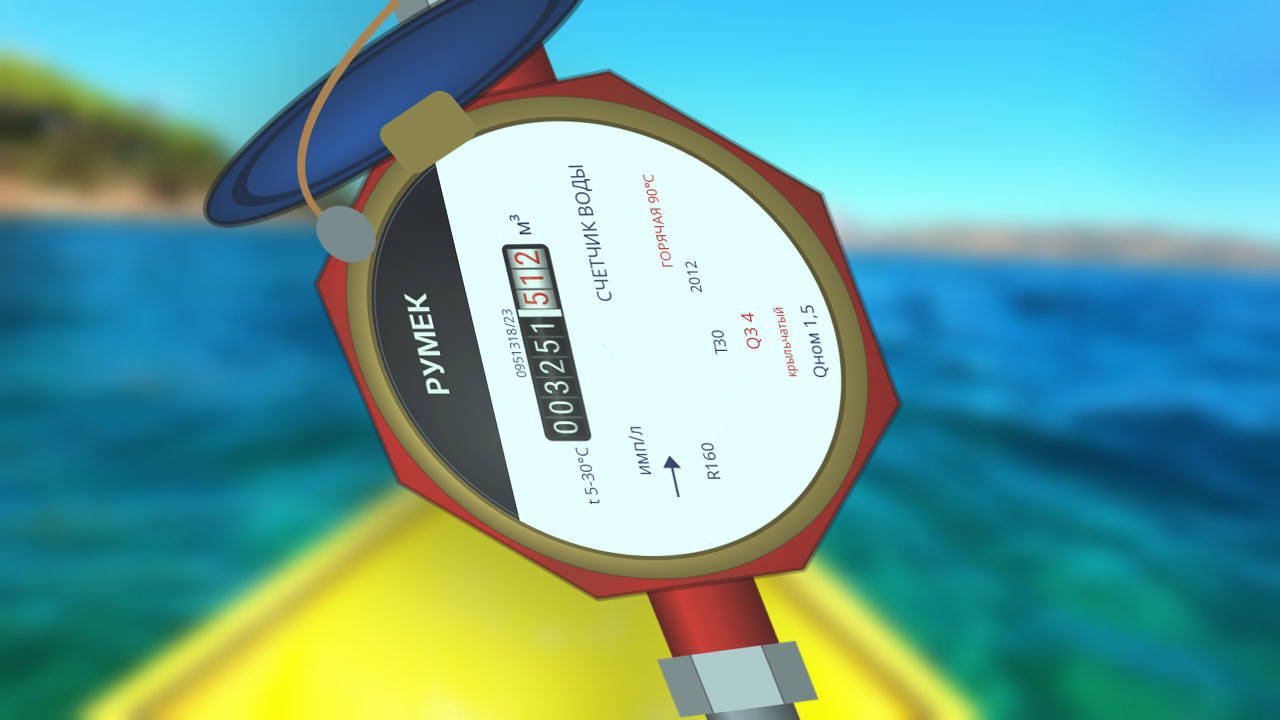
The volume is 3251.512 m³
